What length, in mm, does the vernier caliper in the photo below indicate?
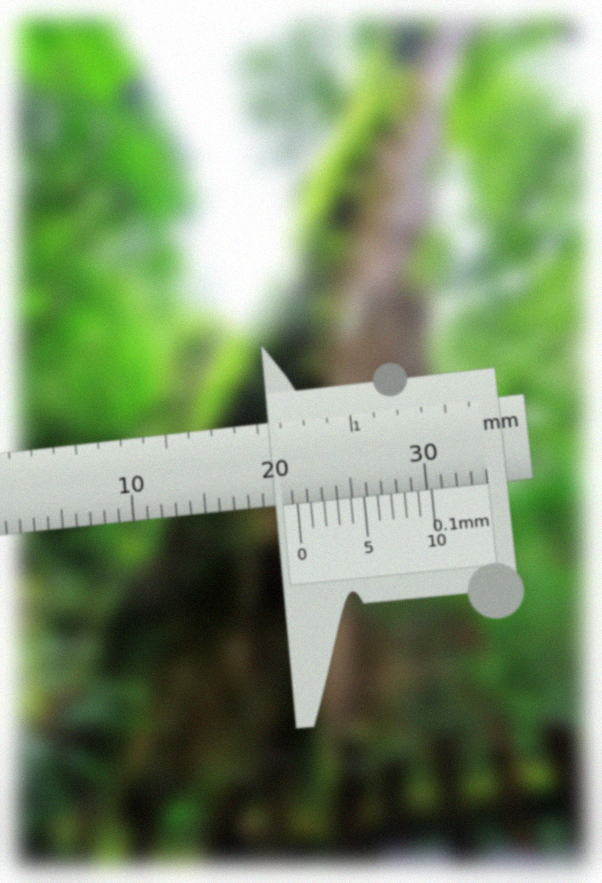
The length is 21.3 mm
